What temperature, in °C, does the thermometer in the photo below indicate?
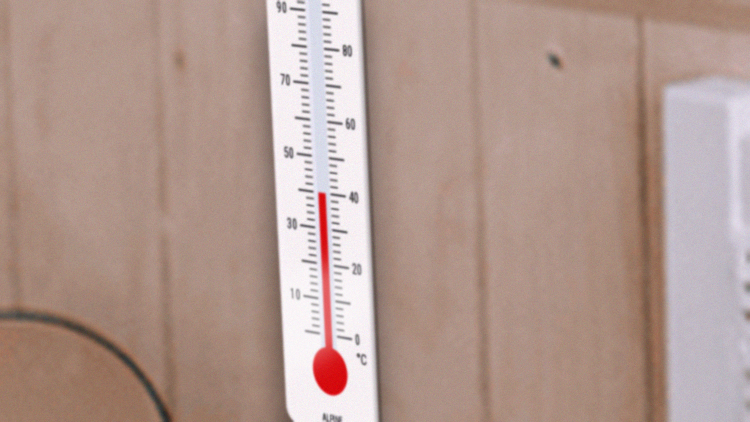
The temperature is 40 °C
